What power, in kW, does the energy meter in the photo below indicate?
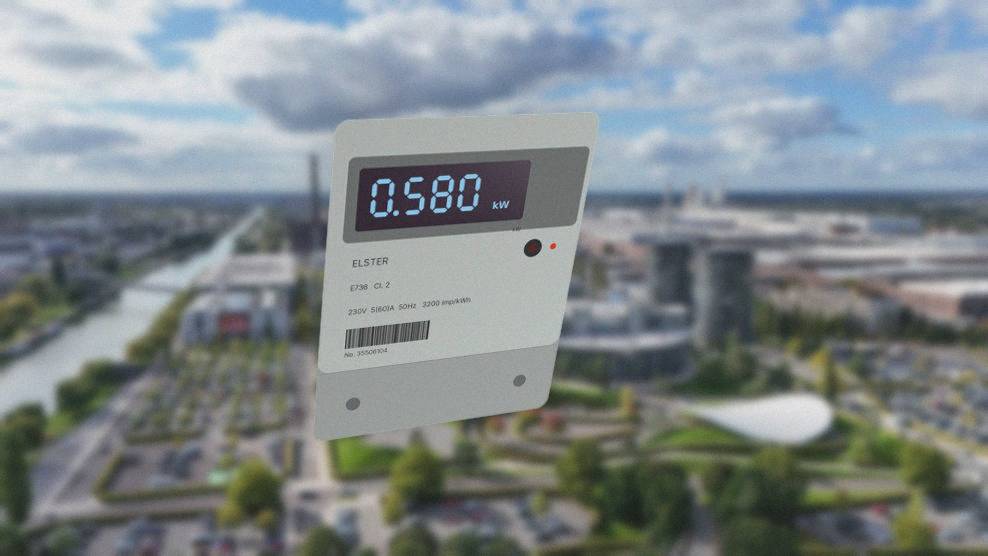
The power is 0.580 kW
